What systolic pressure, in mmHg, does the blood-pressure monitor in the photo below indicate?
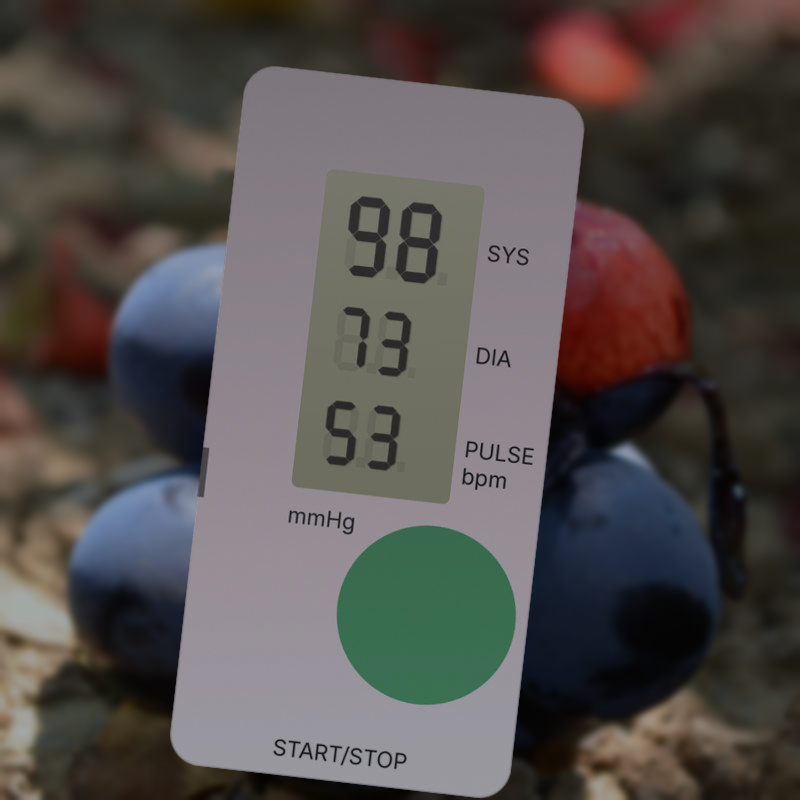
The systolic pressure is 98 mmHg
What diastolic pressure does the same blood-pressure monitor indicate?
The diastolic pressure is 73 mmHg
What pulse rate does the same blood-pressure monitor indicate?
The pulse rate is 53 bpm
